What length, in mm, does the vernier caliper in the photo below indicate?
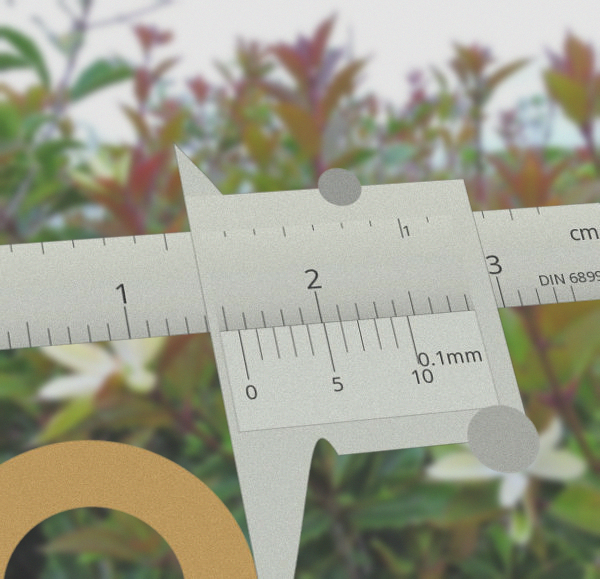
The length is 15.6 mm
